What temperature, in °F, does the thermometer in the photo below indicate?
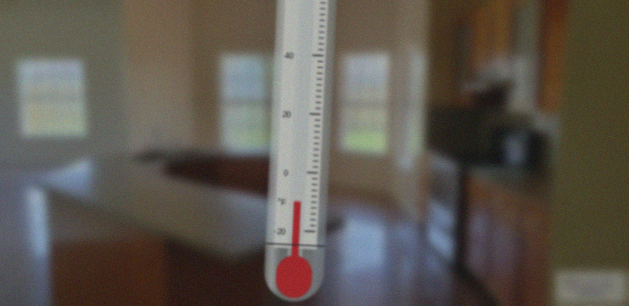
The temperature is -10 °F
